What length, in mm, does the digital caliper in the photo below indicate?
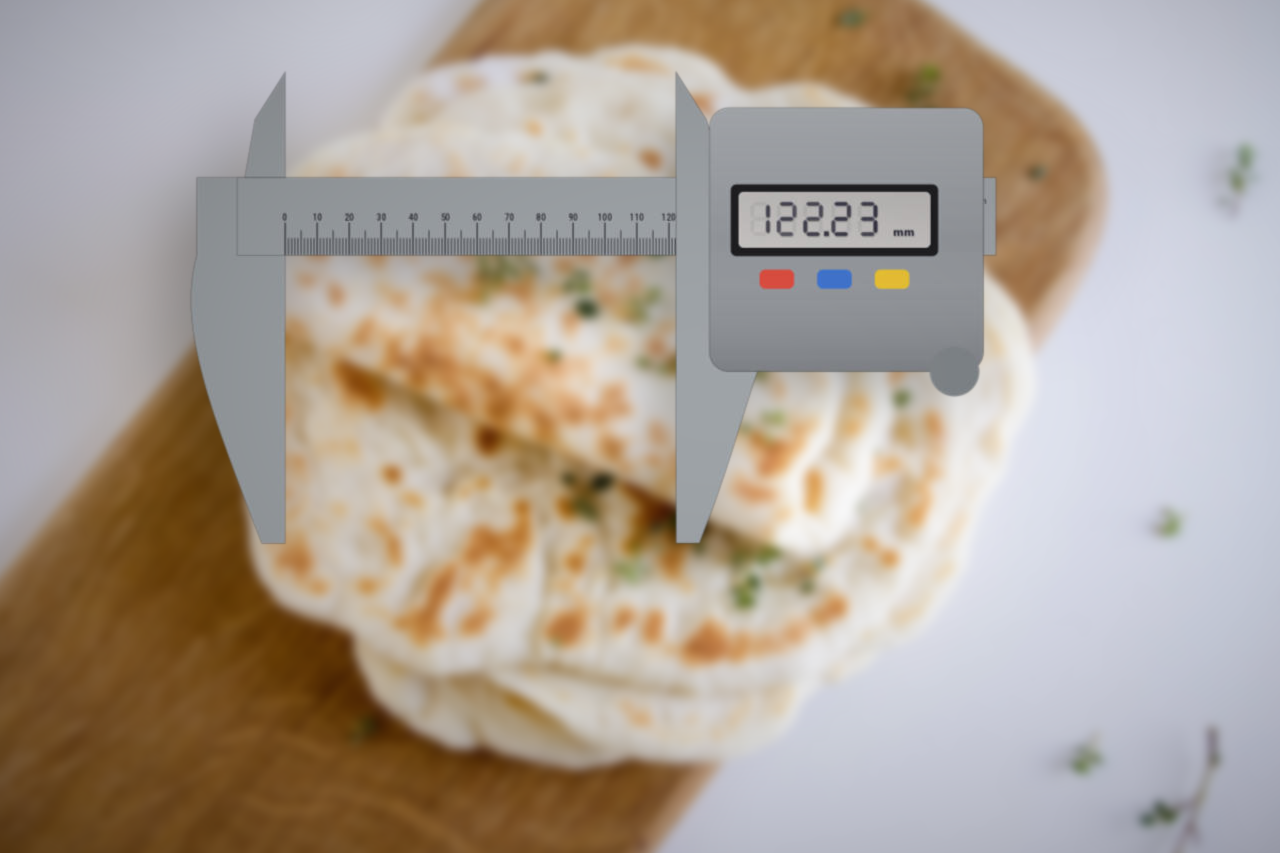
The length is 122.23 mm
